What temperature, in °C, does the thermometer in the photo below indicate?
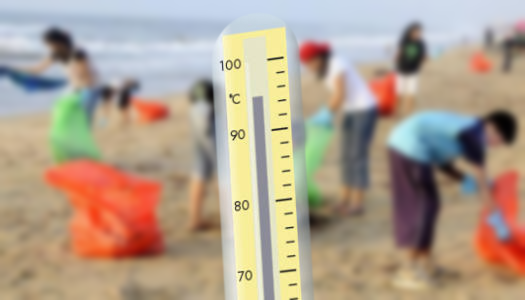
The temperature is 95 °C
